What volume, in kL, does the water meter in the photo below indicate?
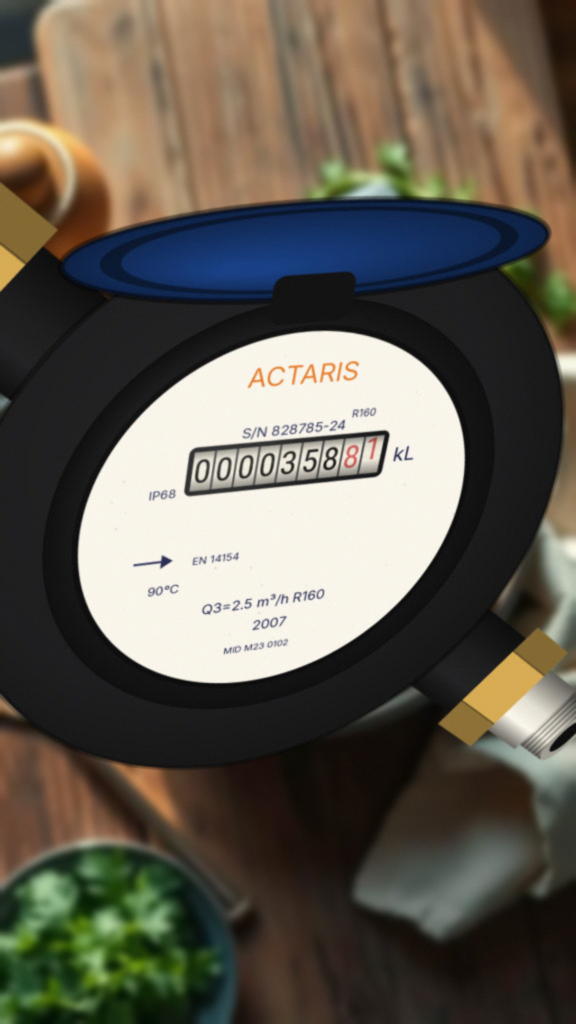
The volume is 358.81 kL
